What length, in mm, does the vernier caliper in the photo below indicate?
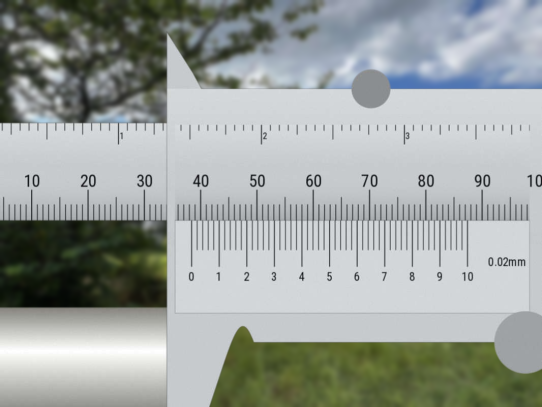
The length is 38.4 mm
